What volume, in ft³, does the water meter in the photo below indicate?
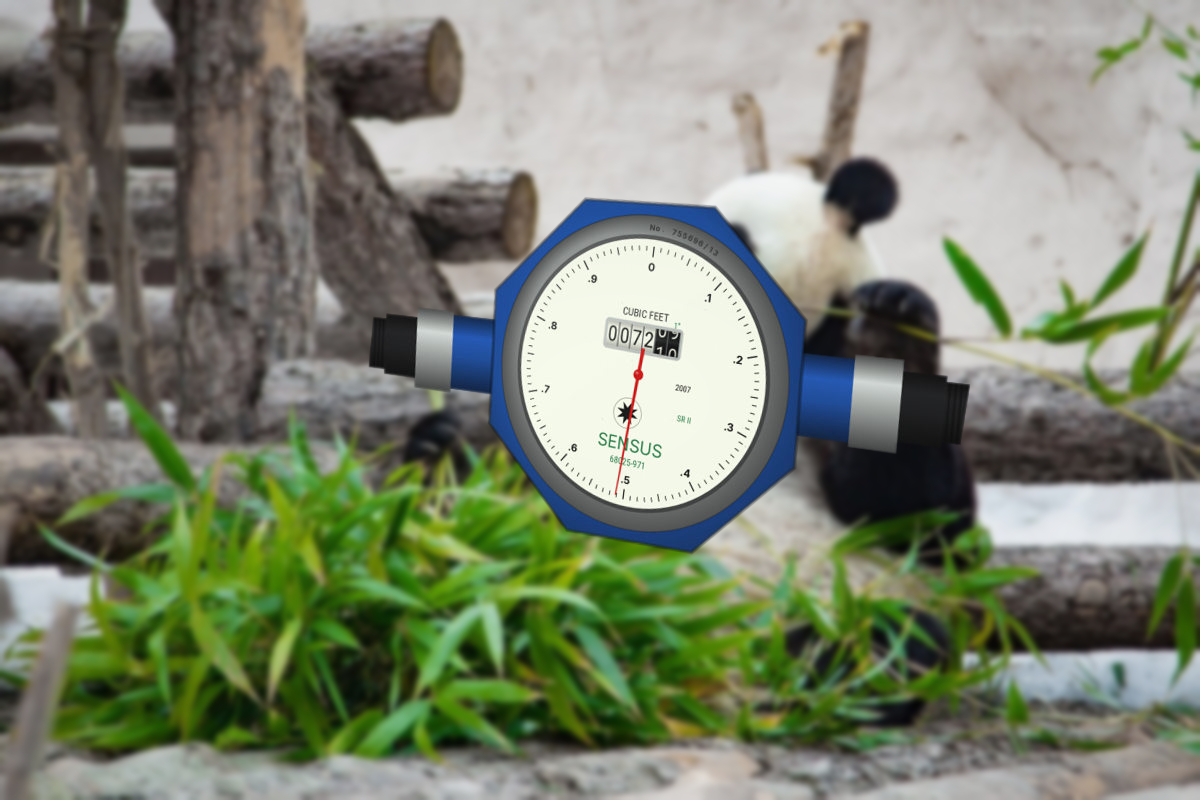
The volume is 7209.51 ft³
